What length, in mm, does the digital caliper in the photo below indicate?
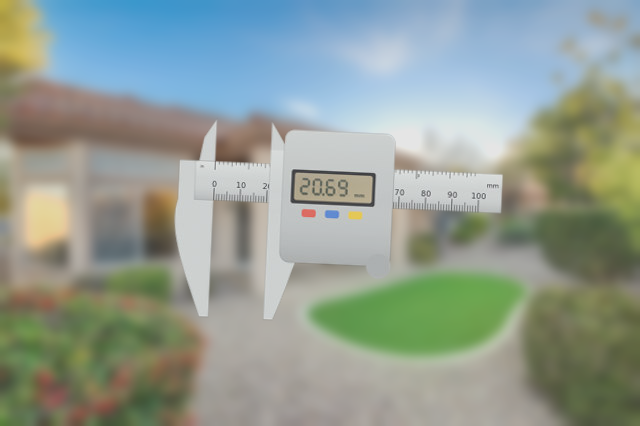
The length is 20.69 mm
